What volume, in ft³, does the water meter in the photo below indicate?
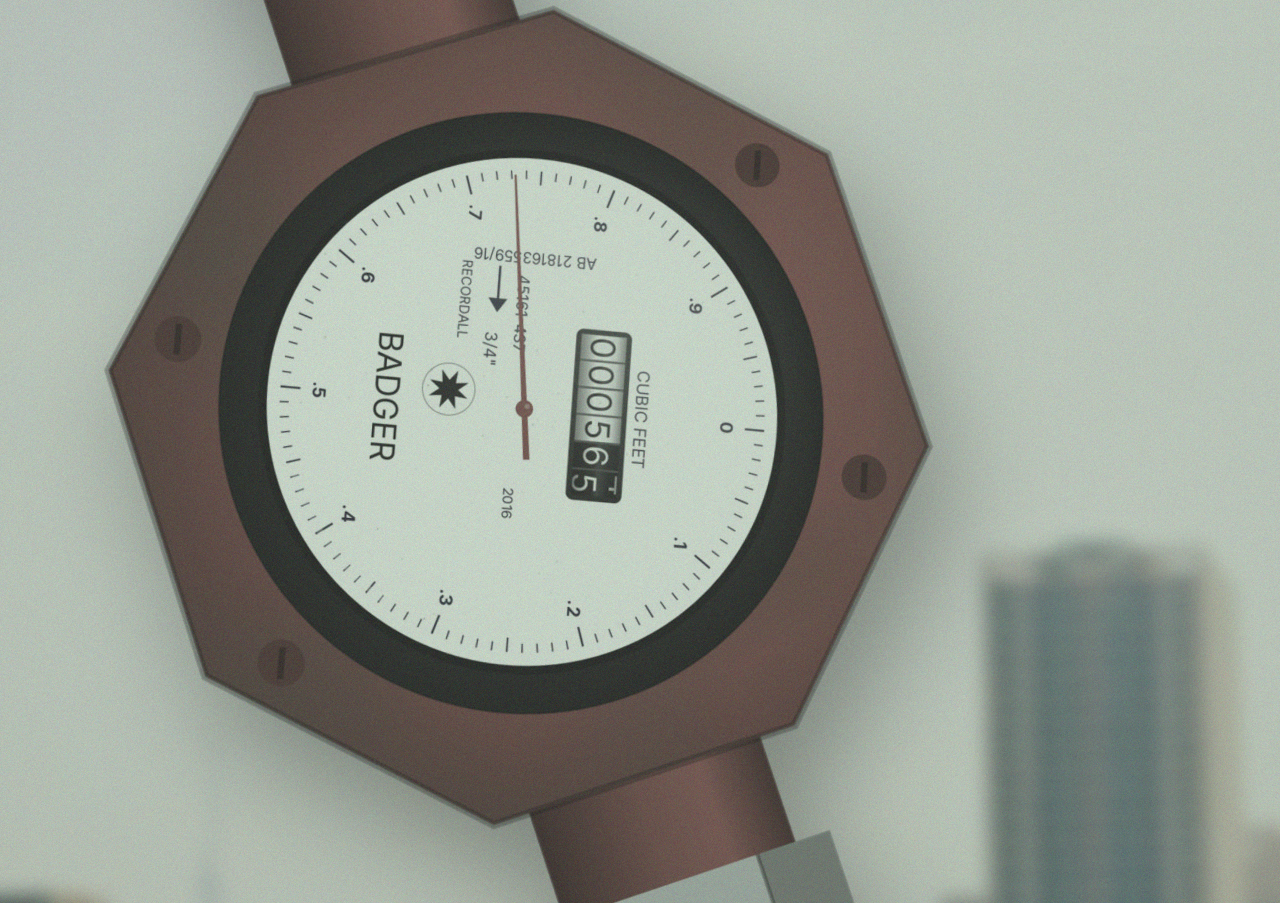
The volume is 564.73 ft³
